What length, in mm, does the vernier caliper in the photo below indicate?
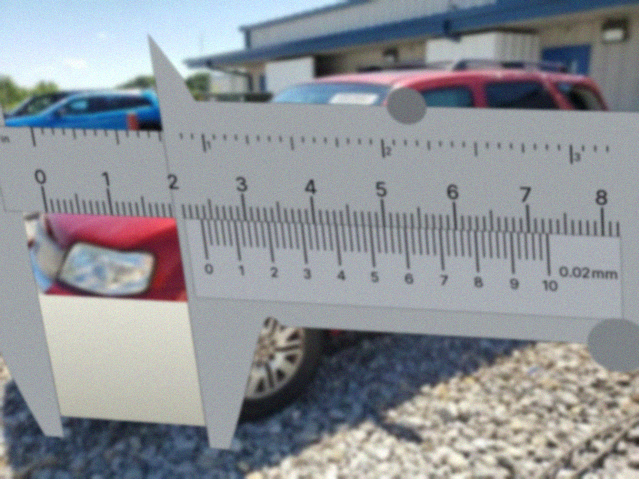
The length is 23.5 mm
